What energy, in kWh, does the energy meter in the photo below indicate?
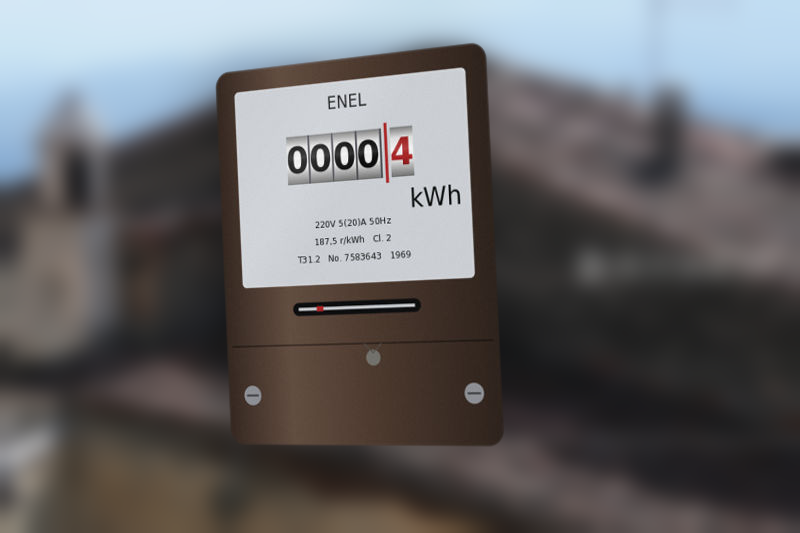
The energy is 0.4 kWh
